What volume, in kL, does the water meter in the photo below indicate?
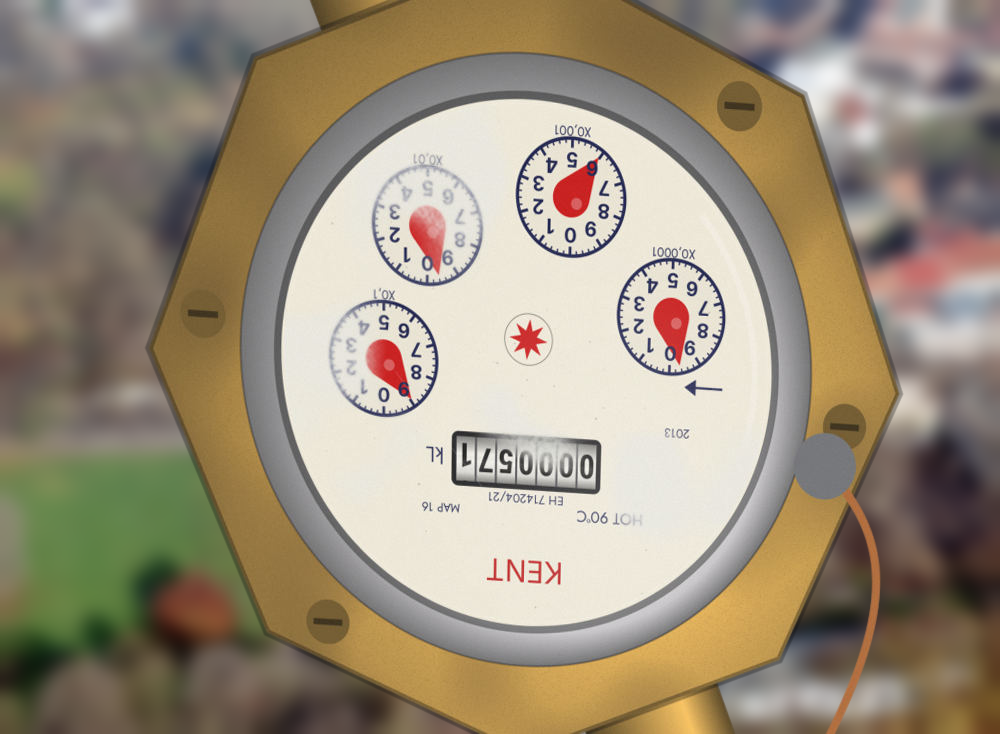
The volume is 570.8959 kL
